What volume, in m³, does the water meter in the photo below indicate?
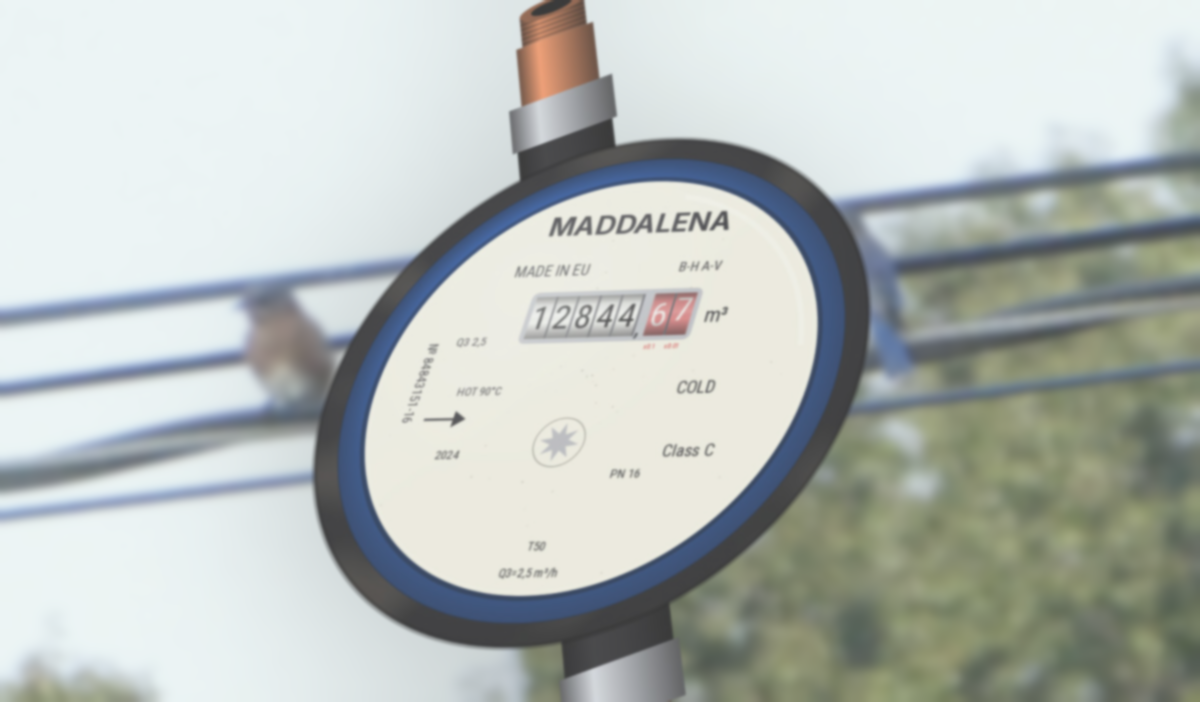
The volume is 12844.67 m³
